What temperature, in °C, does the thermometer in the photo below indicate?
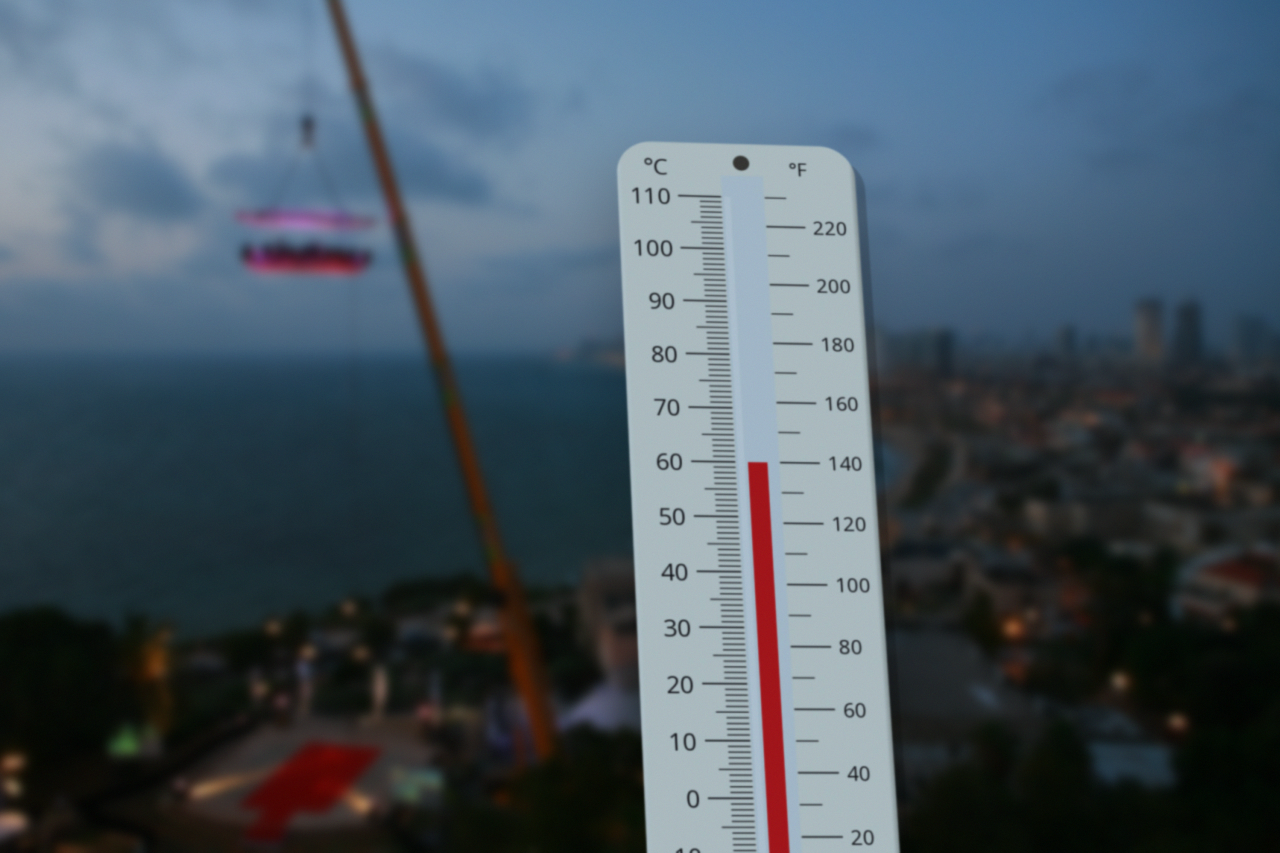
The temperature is 60 °C
